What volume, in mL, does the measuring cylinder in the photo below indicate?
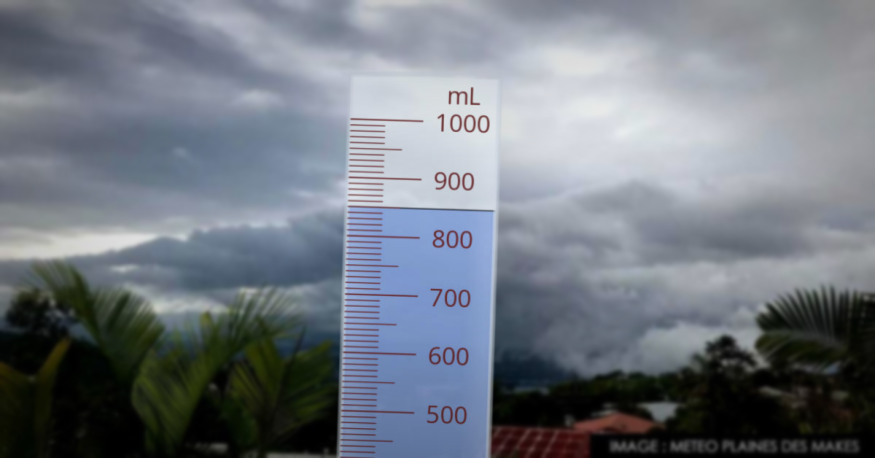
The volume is 850 mL
